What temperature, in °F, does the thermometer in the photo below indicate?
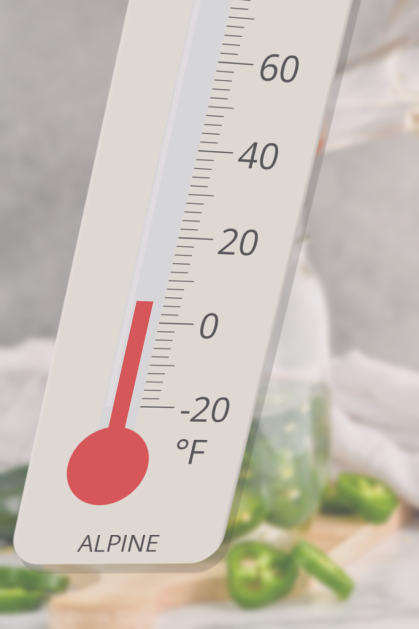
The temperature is 5 °F
